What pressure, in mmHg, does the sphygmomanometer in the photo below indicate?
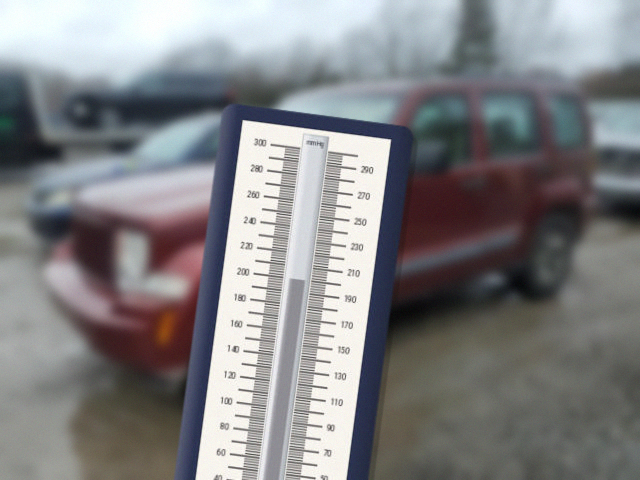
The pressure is 200 mmHg
